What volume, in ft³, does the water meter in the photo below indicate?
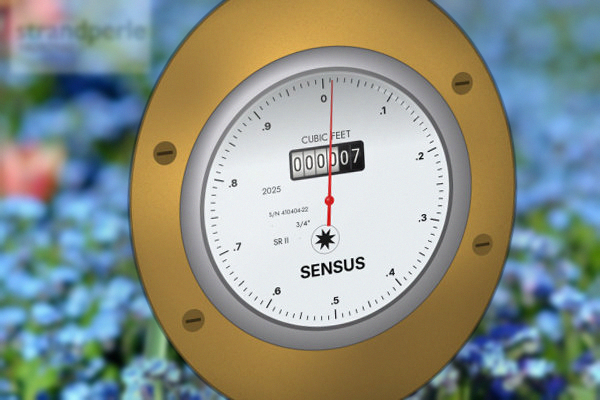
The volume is 7.01 ft³
